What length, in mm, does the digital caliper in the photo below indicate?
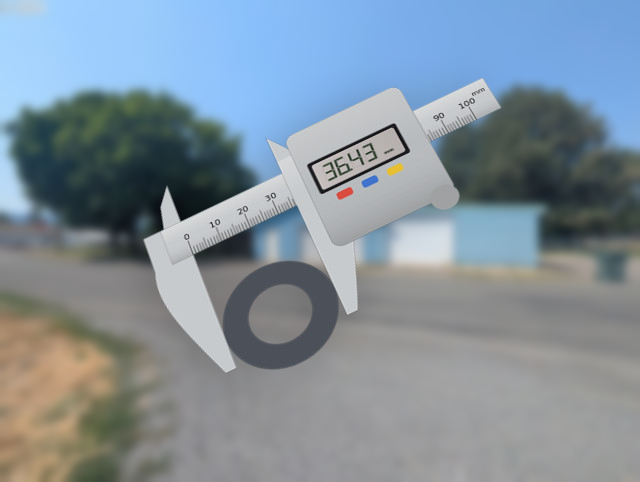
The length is 36.43 mm
